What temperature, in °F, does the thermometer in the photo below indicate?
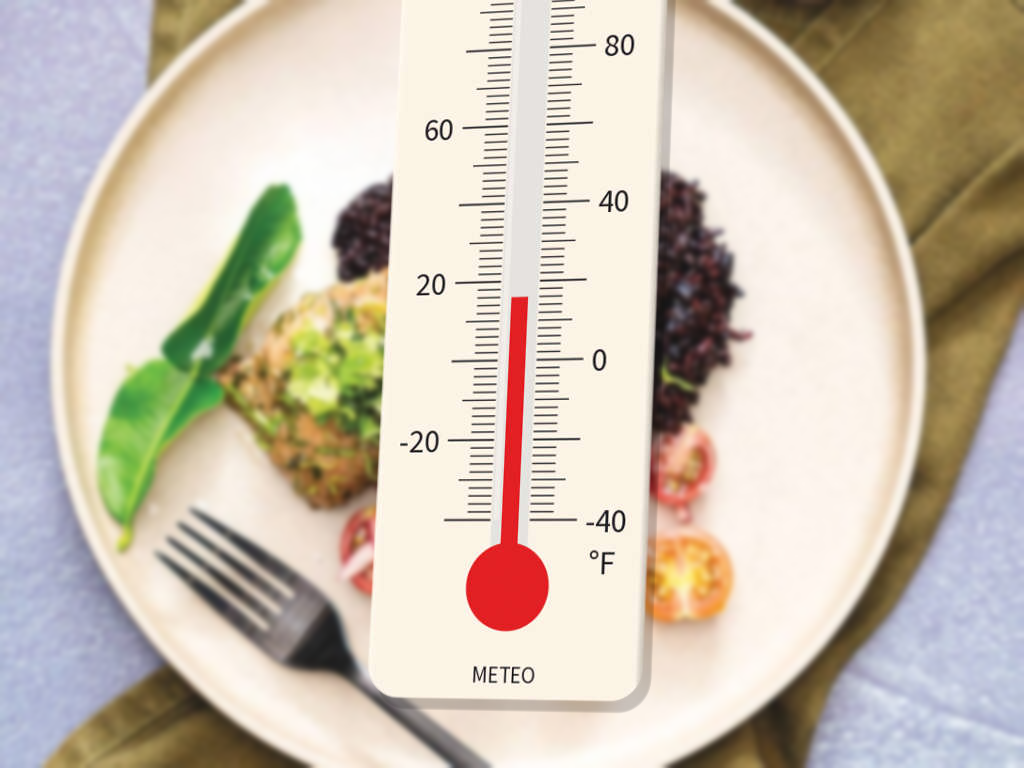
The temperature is 16 °F
